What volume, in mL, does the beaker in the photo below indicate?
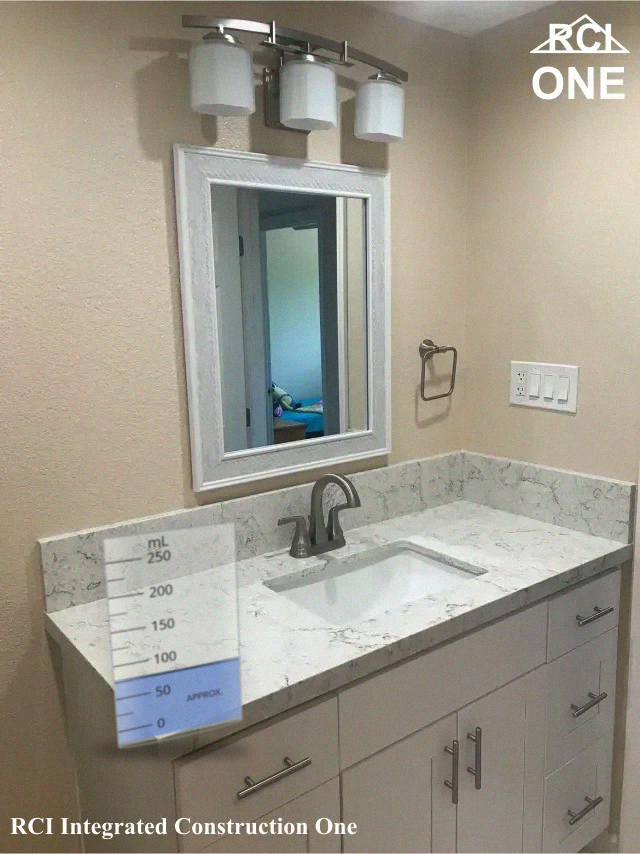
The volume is 75 mL
